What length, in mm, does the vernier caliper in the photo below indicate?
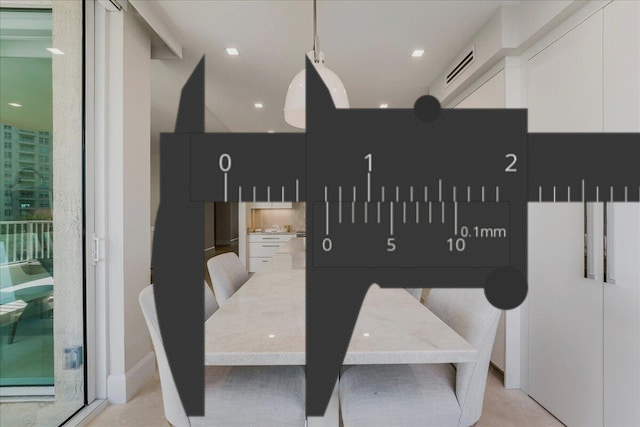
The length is 7.1 mm
